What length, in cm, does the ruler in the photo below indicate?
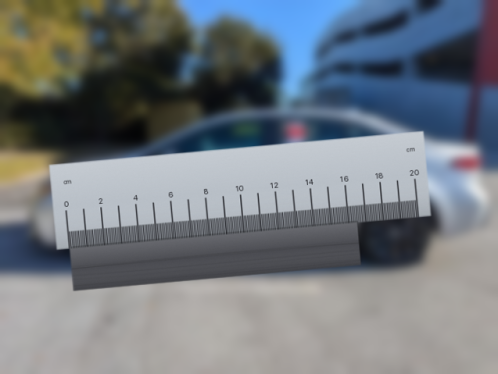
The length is 16.5 cm
